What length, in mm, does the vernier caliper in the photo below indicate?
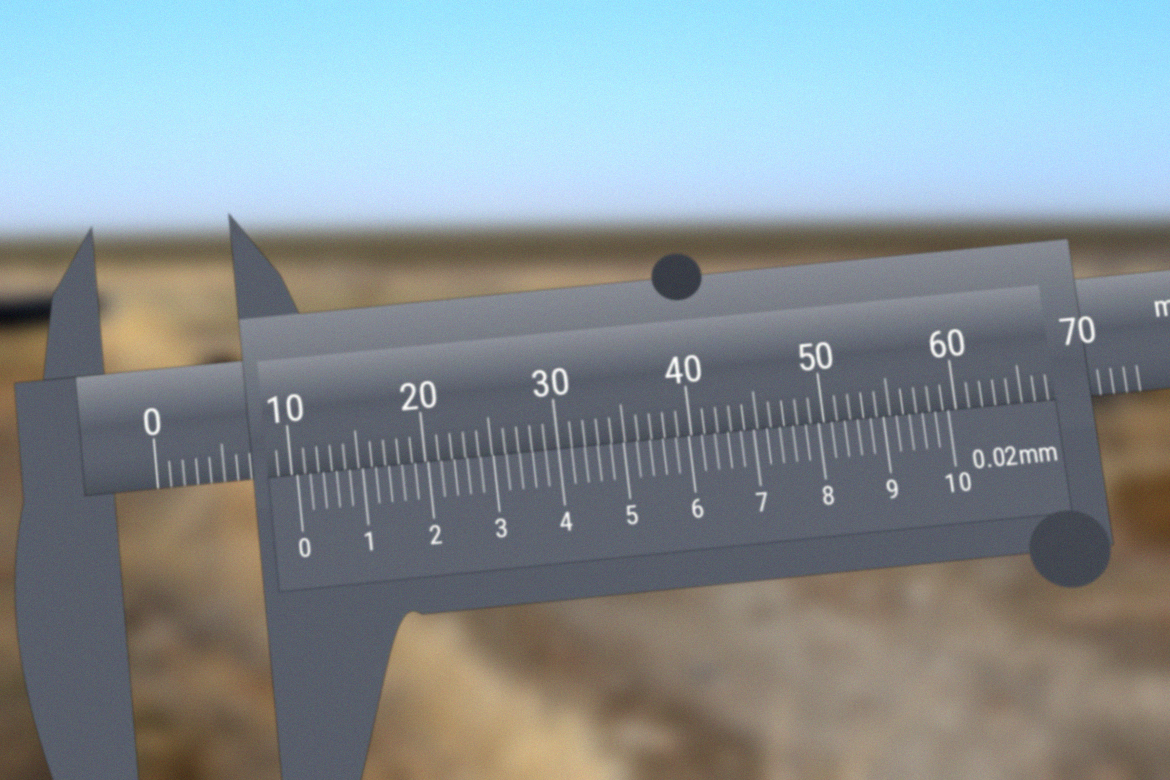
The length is 10.4 mm
